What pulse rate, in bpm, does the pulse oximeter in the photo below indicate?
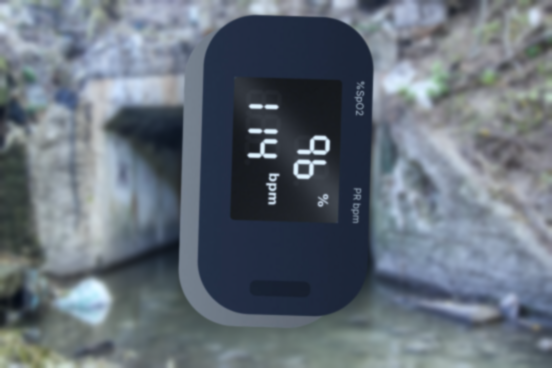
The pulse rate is 114 bpm
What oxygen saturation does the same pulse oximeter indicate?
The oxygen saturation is 96 %
